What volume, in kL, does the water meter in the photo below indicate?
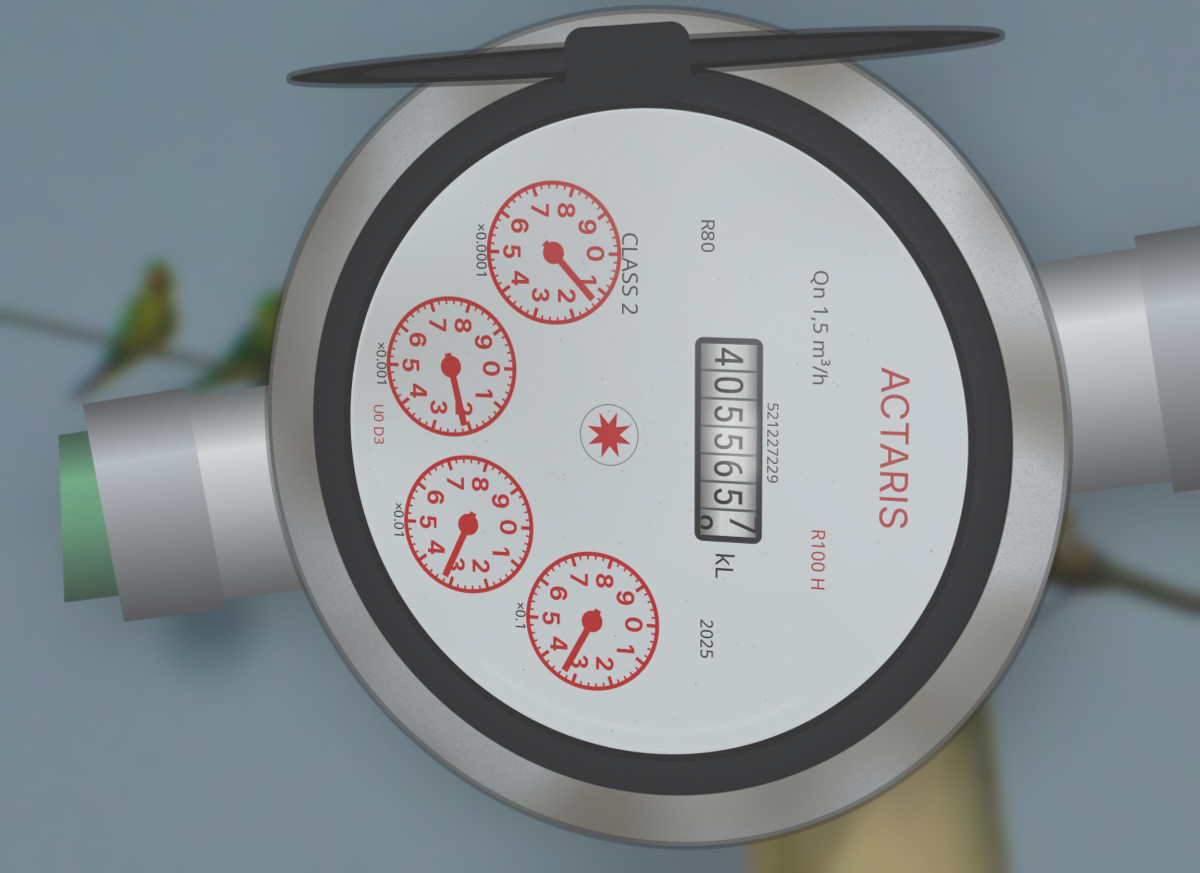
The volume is 4055657.3321 kL
